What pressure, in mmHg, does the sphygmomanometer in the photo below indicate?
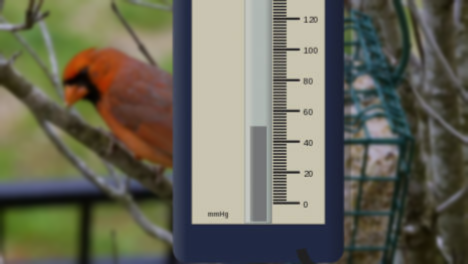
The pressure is 50 mmHg
